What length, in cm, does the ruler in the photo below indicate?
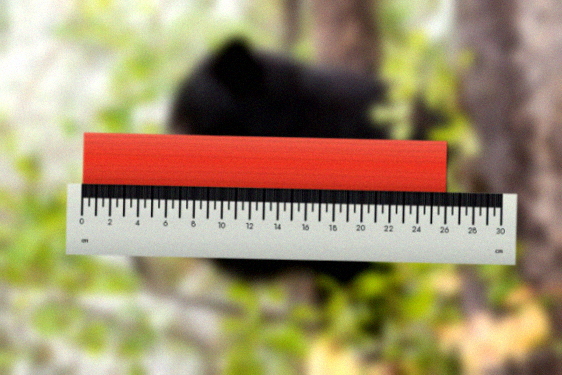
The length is 26 cm
